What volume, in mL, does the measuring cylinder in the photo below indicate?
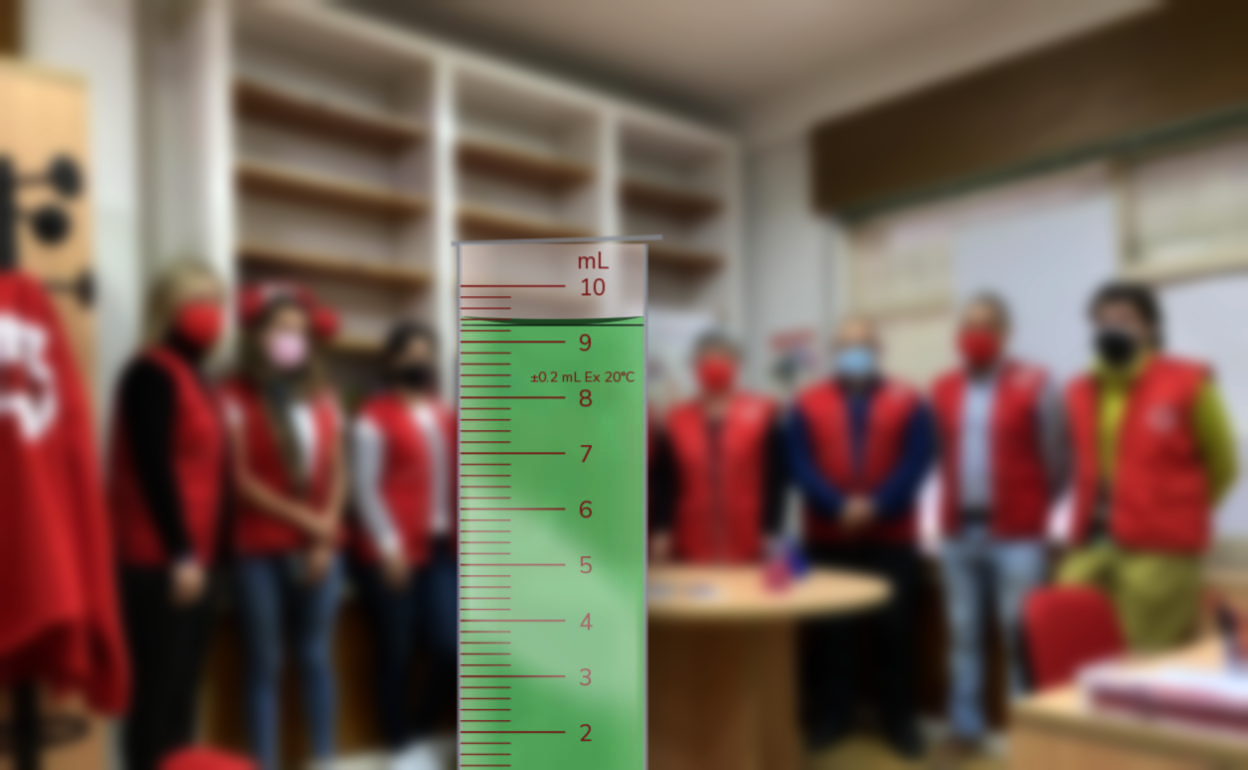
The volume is 9.3 mL
